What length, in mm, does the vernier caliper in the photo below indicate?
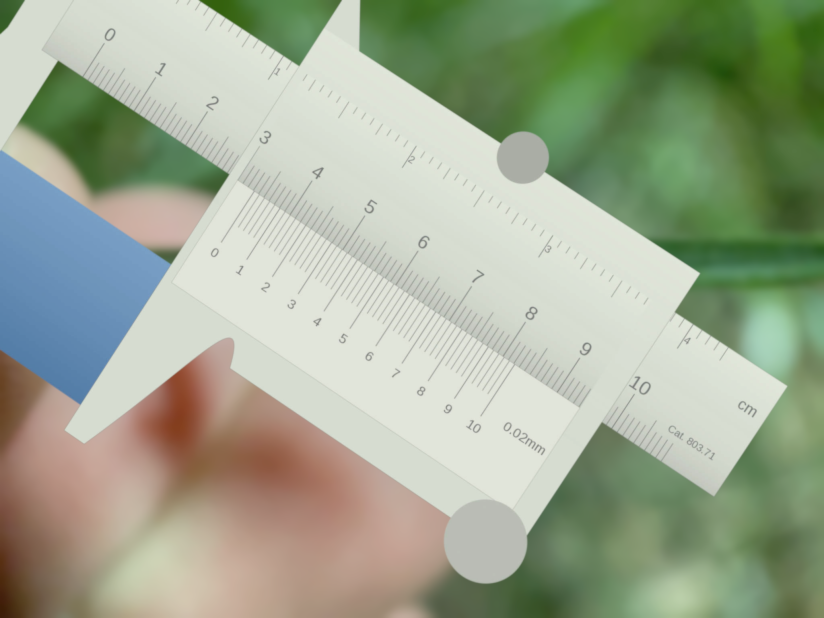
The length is 33.2 mm
